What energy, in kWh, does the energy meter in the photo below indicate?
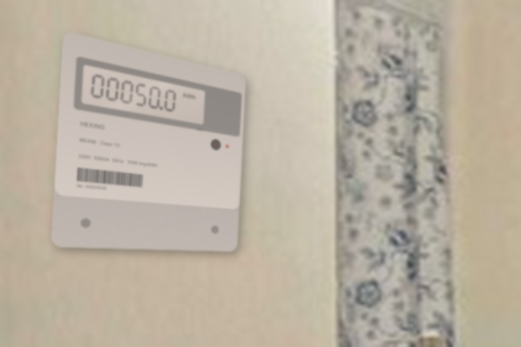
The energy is 50.0 kWh
